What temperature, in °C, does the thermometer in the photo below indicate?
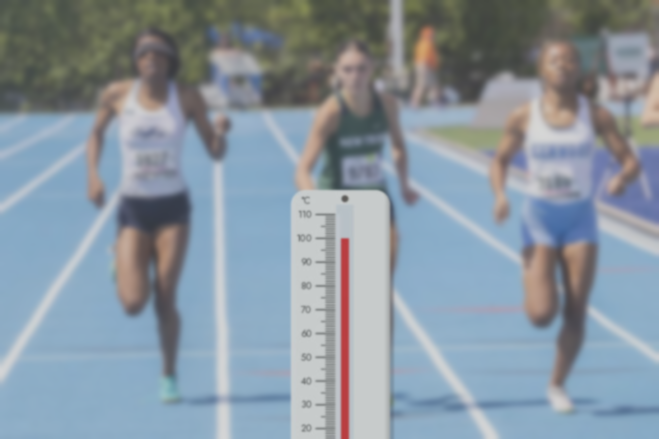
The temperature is 100 °C
